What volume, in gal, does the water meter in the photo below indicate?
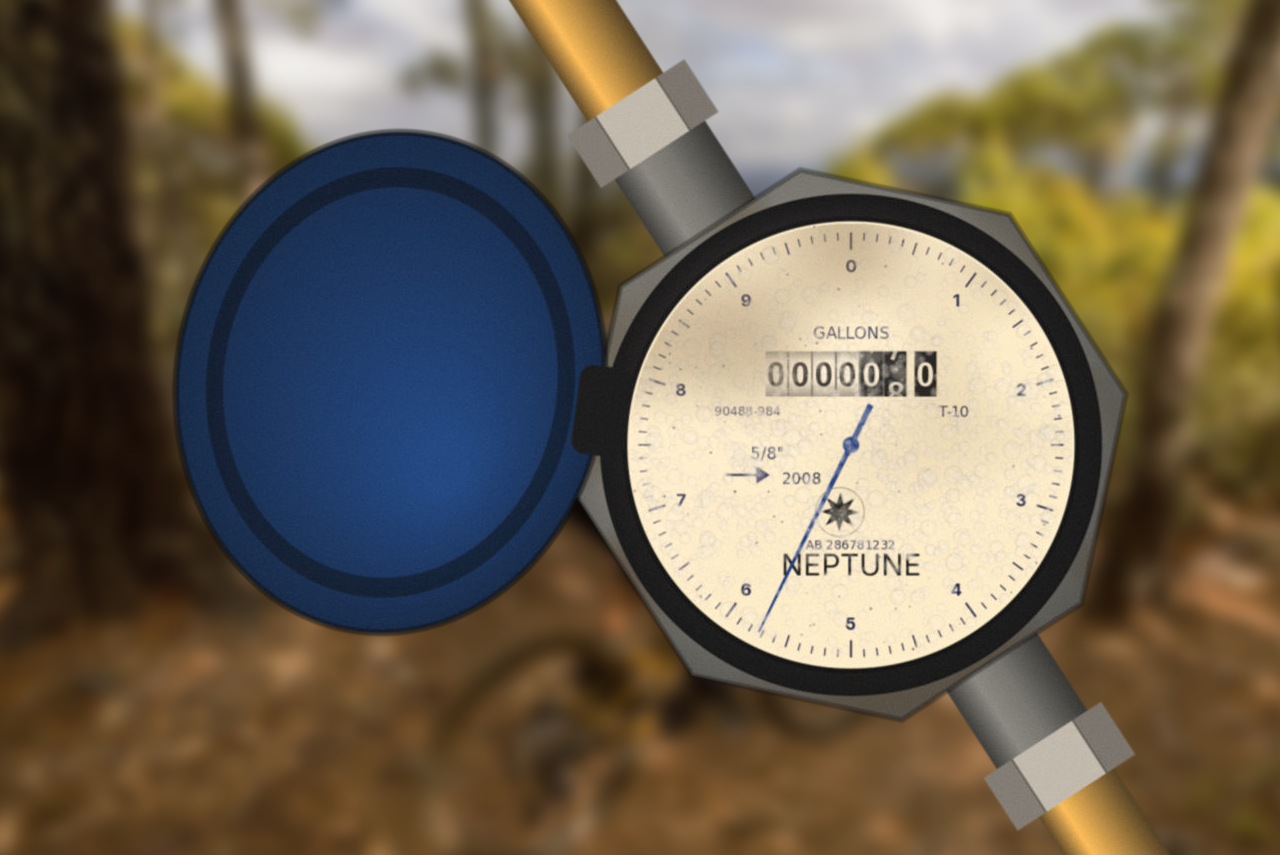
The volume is 75.7 gal
